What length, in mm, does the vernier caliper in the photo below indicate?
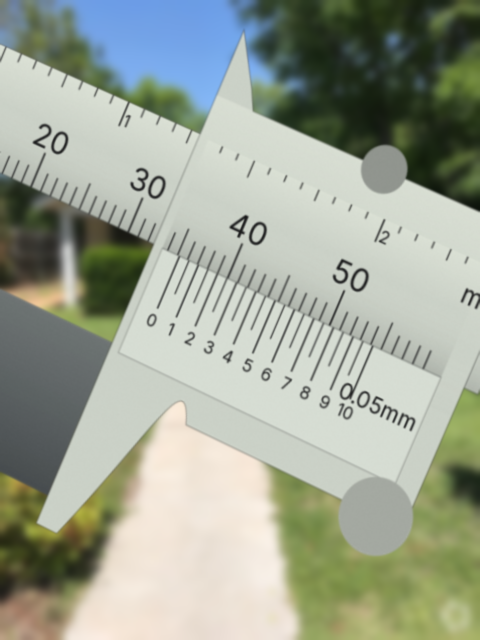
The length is 35.2 mm
